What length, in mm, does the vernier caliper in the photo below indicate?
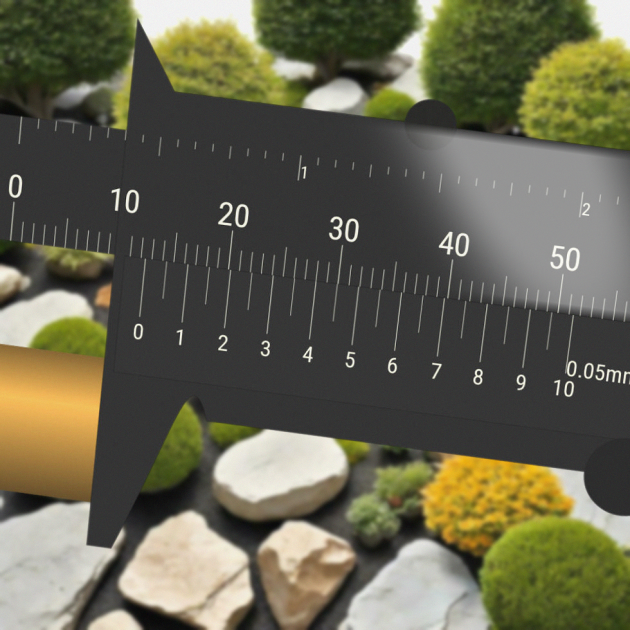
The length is 12.4 mm
